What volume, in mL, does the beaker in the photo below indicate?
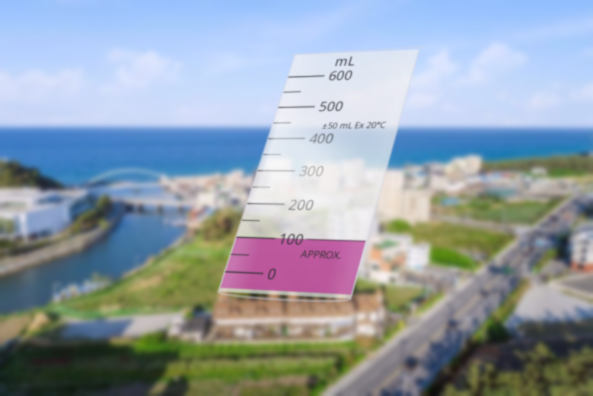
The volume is 100 mL
